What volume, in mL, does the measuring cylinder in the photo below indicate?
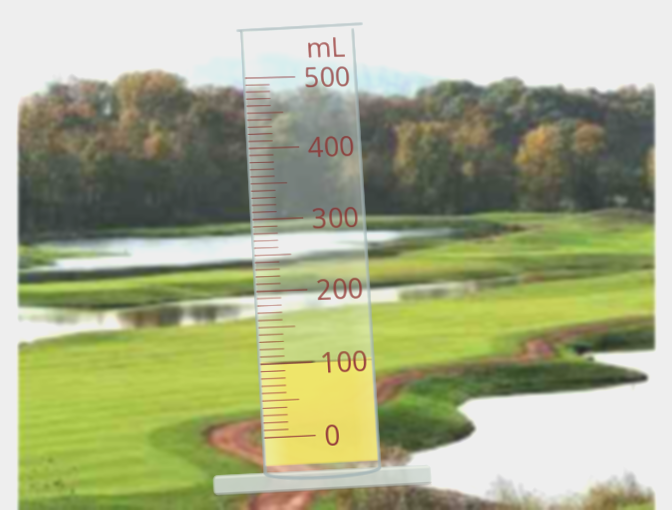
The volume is 100 mL
